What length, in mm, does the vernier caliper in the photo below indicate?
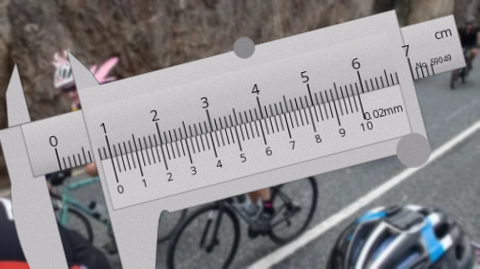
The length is 10.0 mm
